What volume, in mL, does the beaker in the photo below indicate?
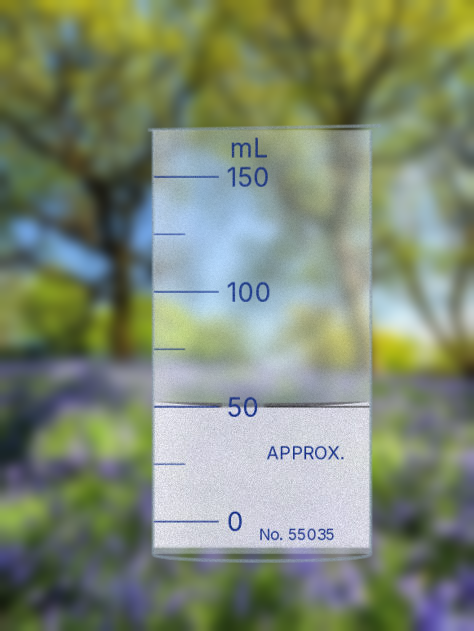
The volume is 50 mL
